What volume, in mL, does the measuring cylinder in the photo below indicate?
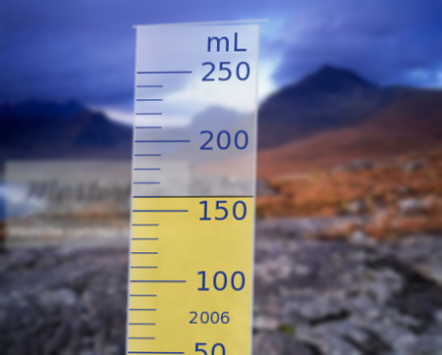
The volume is 160 mL
